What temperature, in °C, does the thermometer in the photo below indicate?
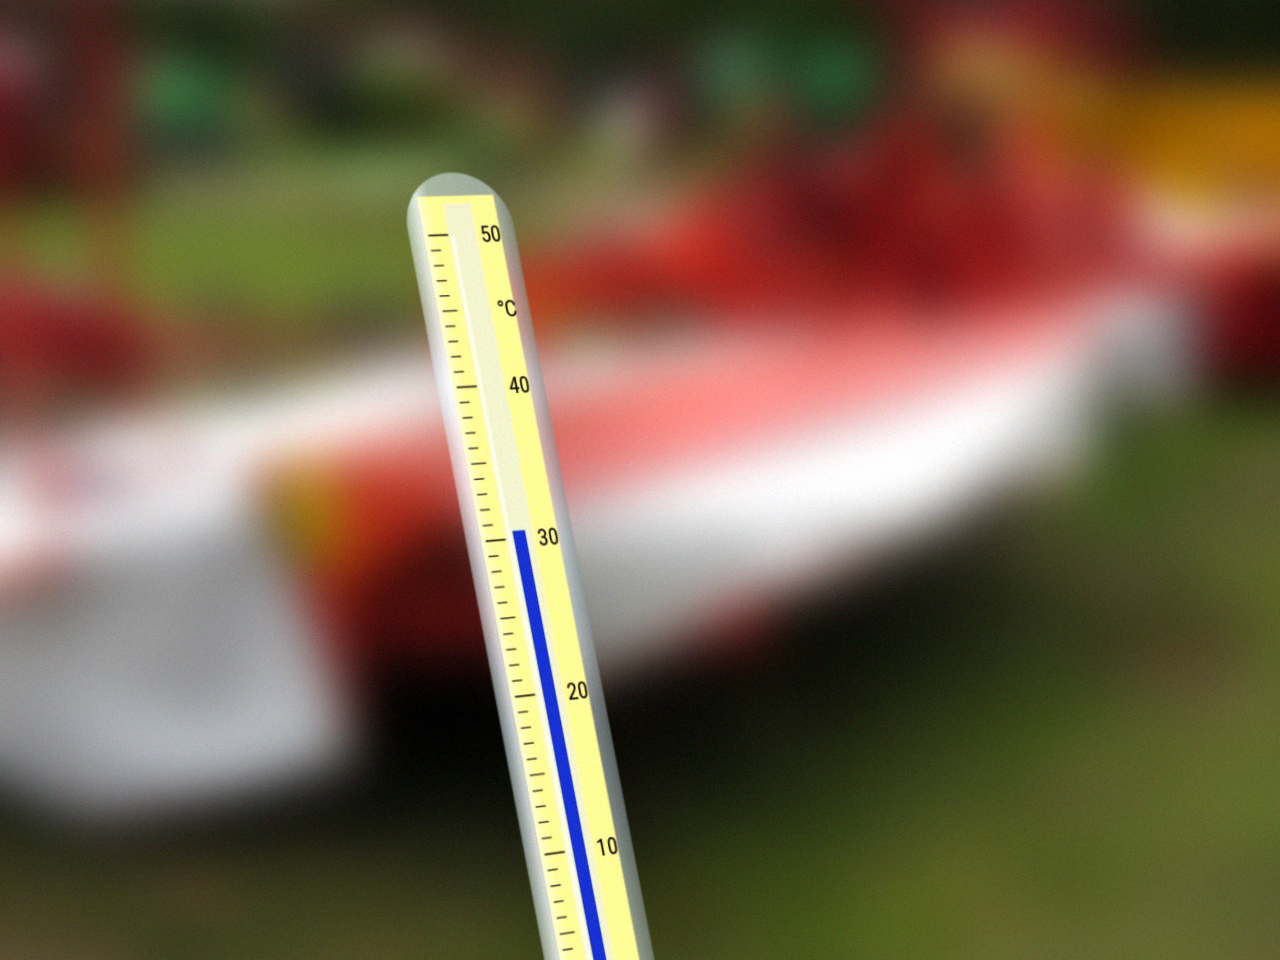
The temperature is 30.5 °C
